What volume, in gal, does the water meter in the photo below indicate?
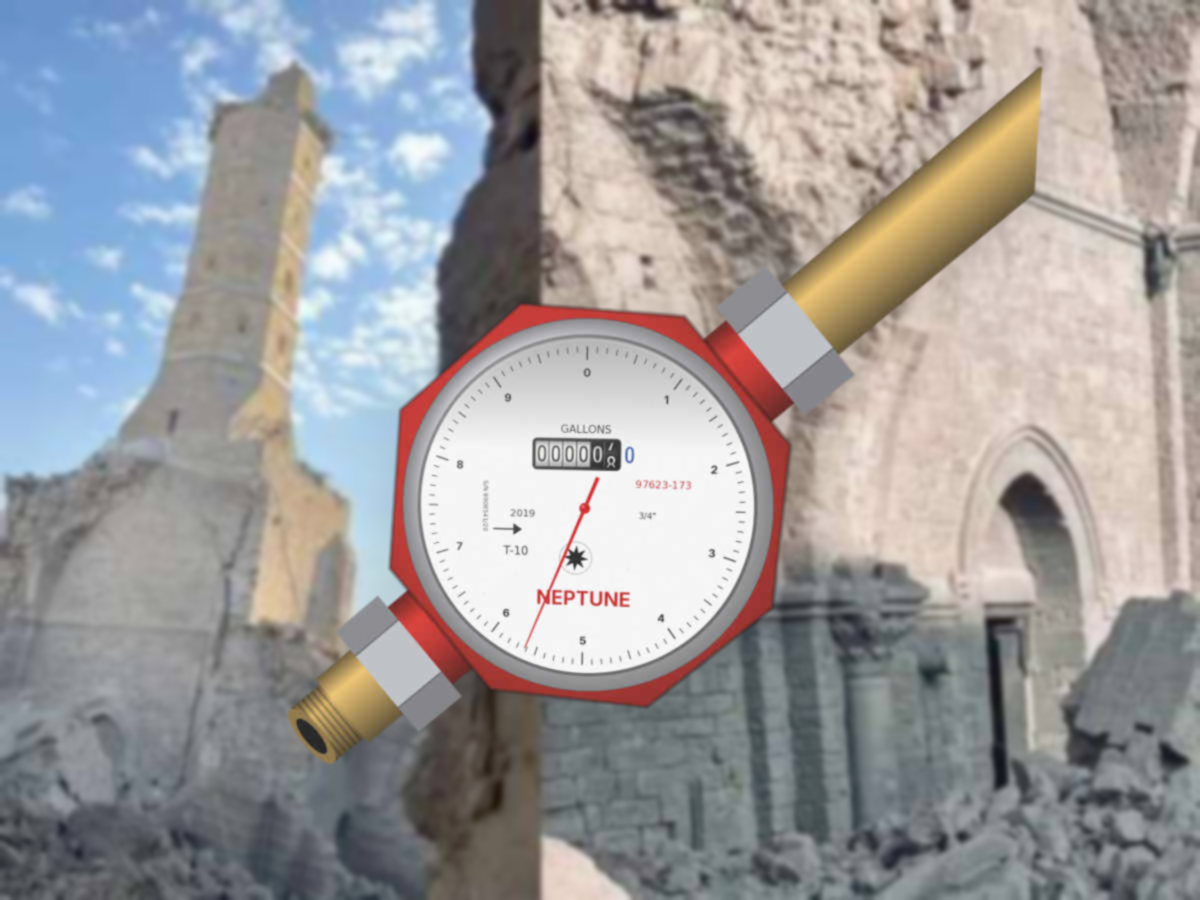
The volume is 75.6 gal
